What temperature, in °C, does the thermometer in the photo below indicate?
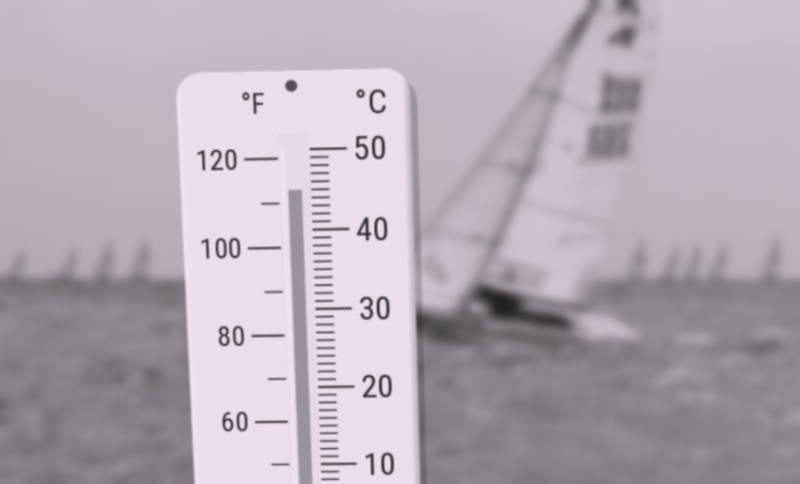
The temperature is 45 °C
